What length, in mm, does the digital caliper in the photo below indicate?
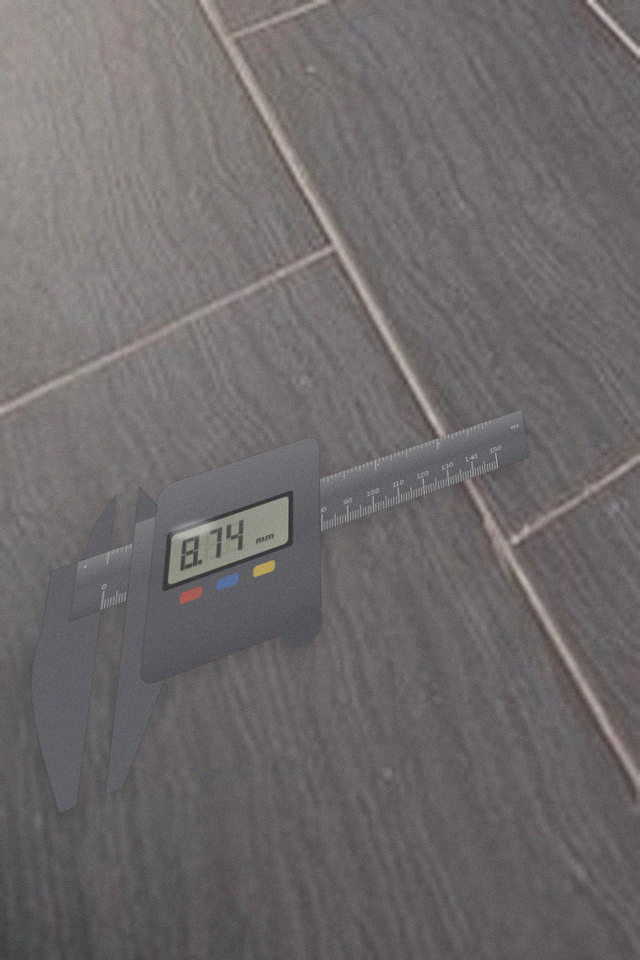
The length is 8.74 mm
